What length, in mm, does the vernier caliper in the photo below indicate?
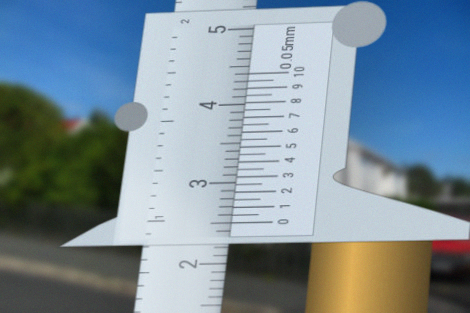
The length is 25.0 mm
